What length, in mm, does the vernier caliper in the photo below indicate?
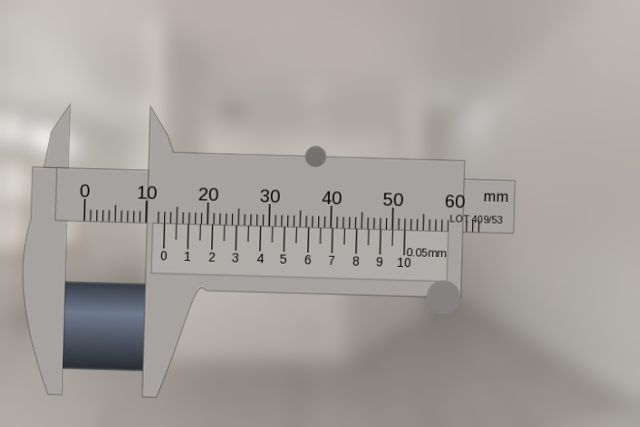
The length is 13.0 mm
